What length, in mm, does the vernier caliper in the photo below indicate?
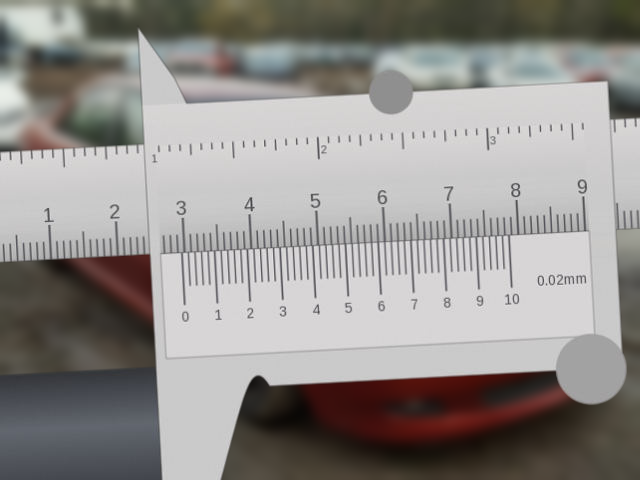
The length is 29.6 mm
